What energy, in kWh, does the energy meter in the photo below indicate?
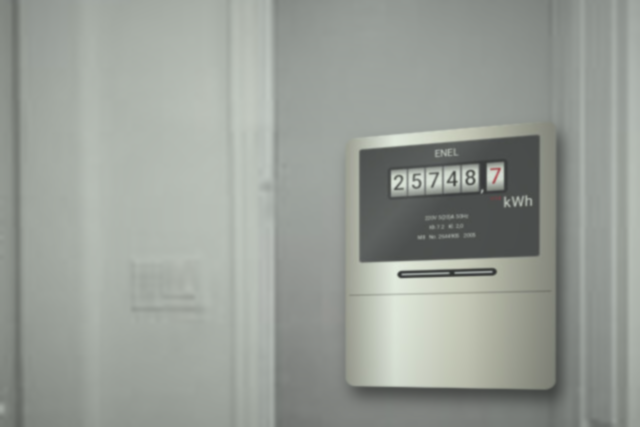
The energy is 25748.7 kWh
